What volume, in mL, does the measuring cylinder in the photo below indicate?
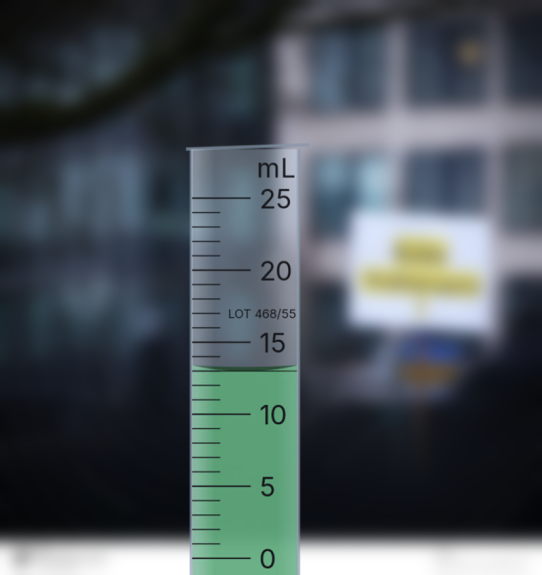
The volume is 13 mL
